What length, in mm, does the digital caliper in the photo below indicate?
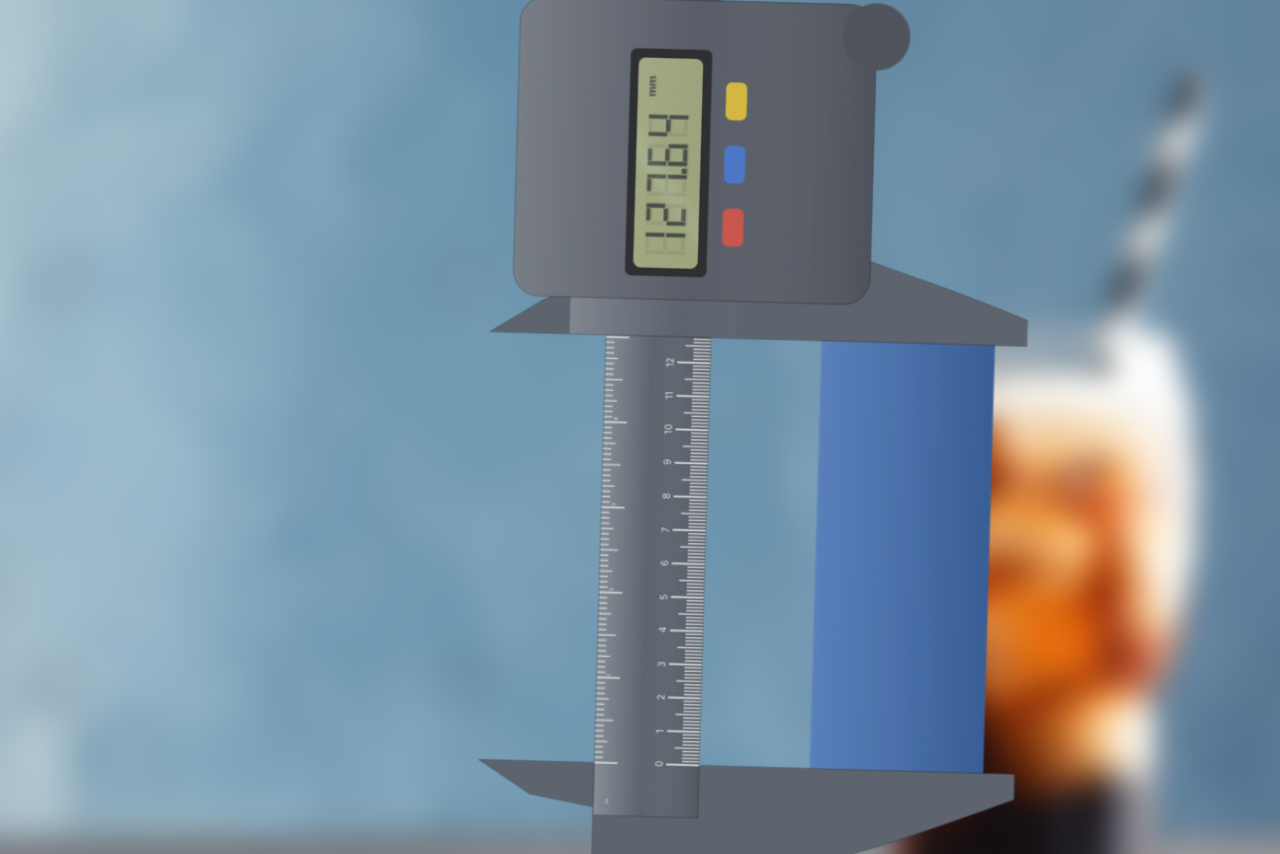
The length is 127.64 mm
